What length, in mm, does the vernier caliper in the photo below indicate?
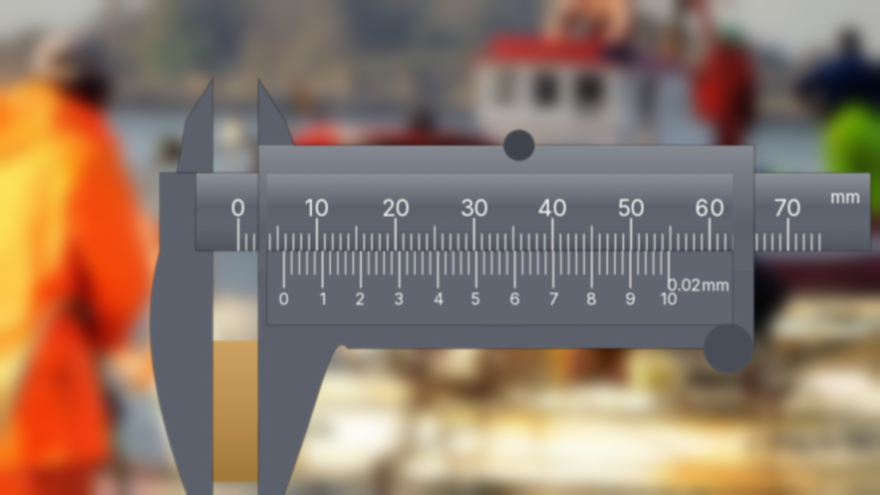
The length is 5.8 mm
